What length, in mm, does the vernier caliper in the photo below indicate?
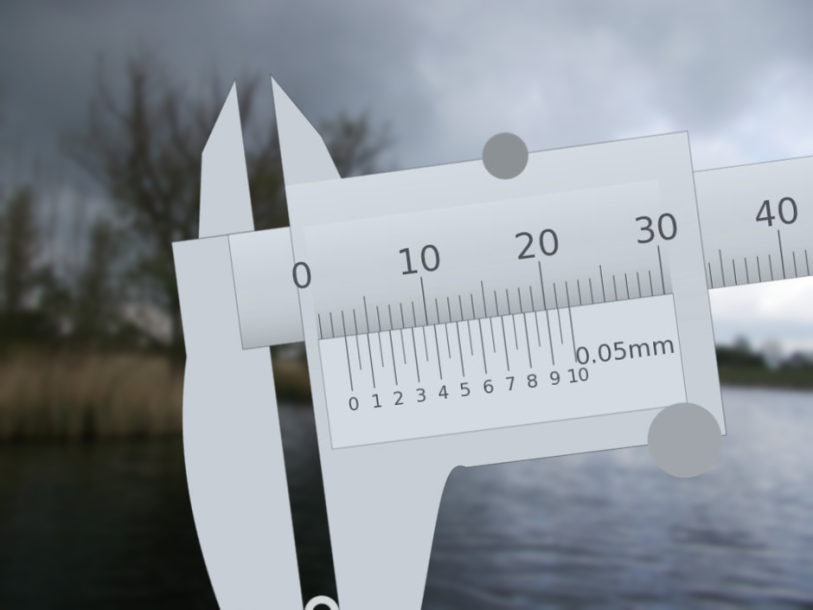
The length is 3.0 mm
